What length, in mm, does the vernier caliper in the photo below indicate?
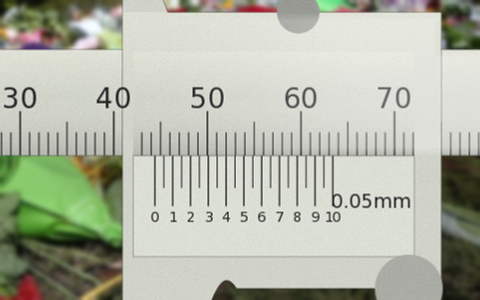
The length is 44.4 mm
